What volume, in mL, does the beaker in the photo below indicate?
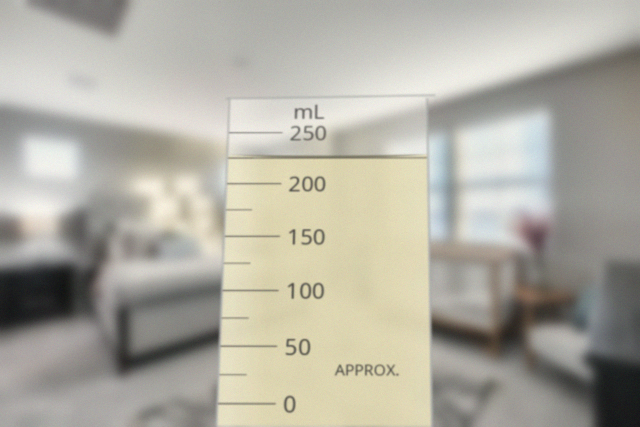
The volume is 225 mL
